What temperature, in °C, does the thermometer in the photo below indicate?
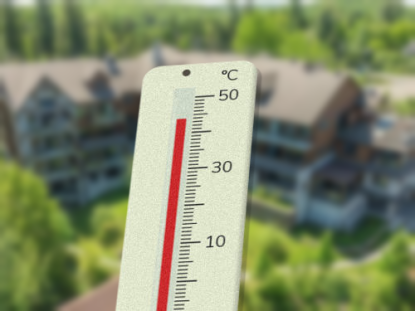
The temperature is 44 °C
